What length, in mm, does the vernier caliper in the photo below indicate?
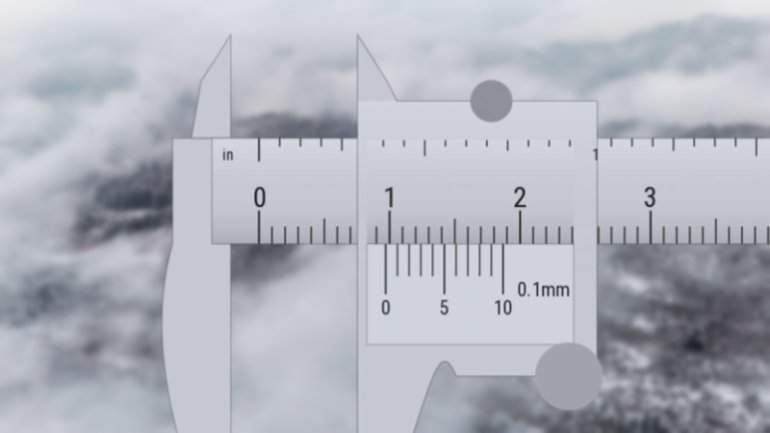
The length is 9.7 mm
